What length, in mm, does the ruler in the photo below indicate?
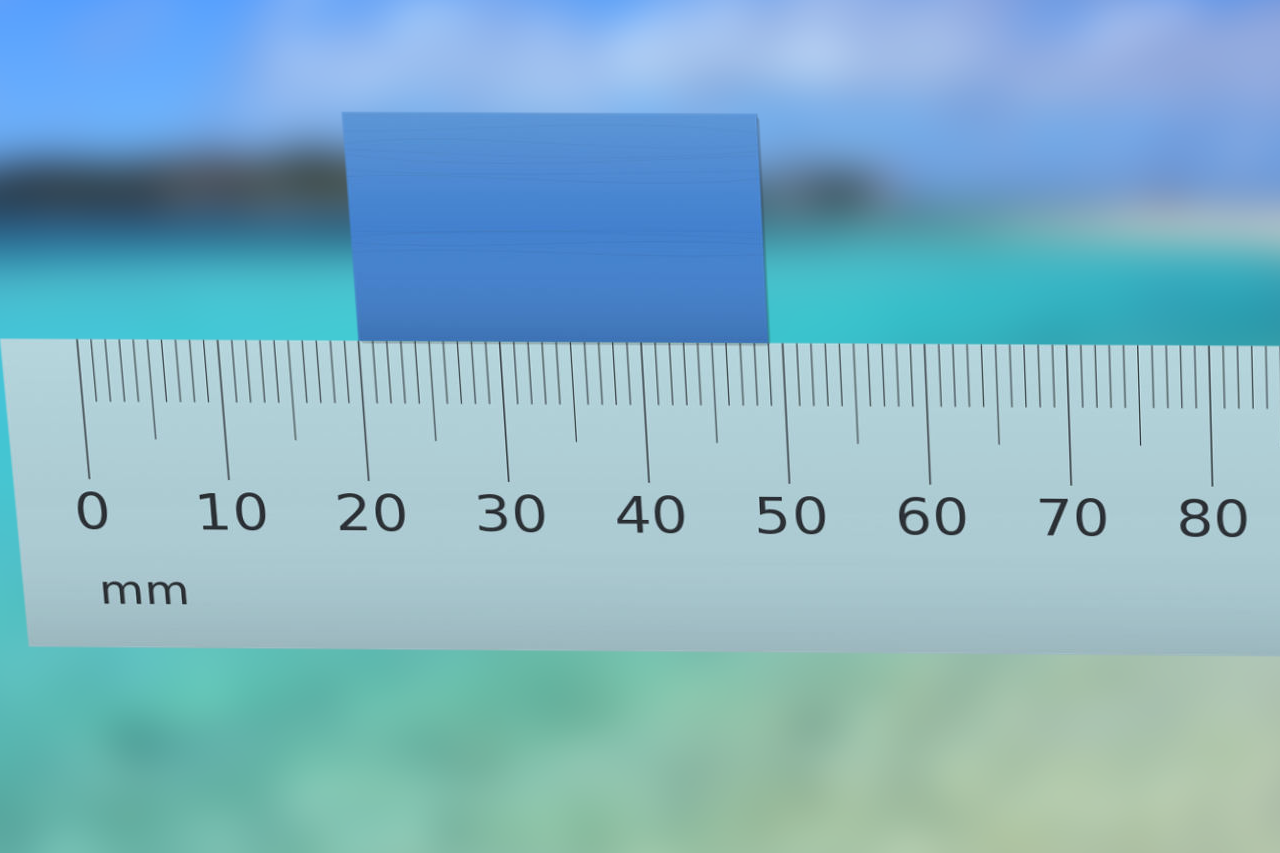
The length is 29 mm
